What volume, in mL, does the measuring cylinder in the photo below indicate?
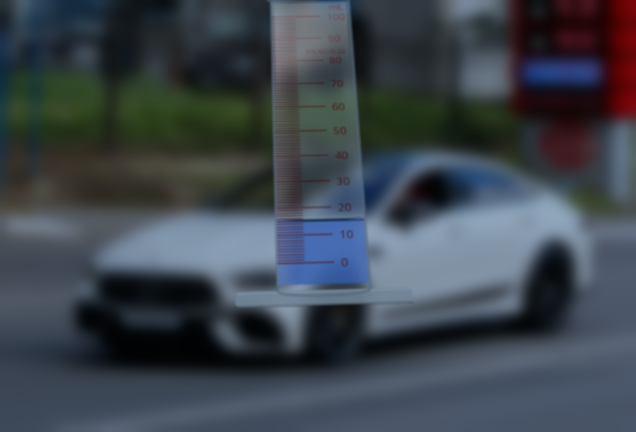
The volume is 15 mL
